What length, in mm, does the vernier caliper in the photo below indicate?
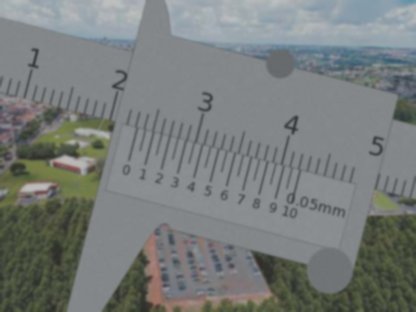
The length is 23.2 mm
